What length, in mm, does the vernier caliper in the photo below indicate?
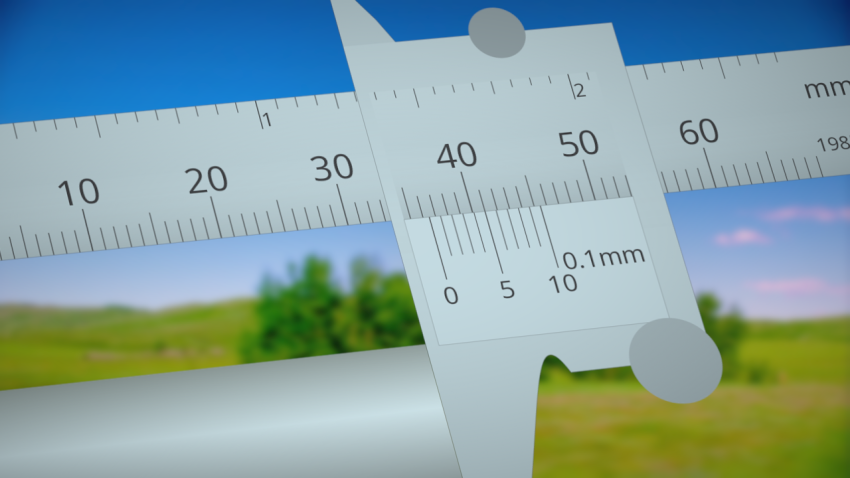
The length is 36.5 mm
